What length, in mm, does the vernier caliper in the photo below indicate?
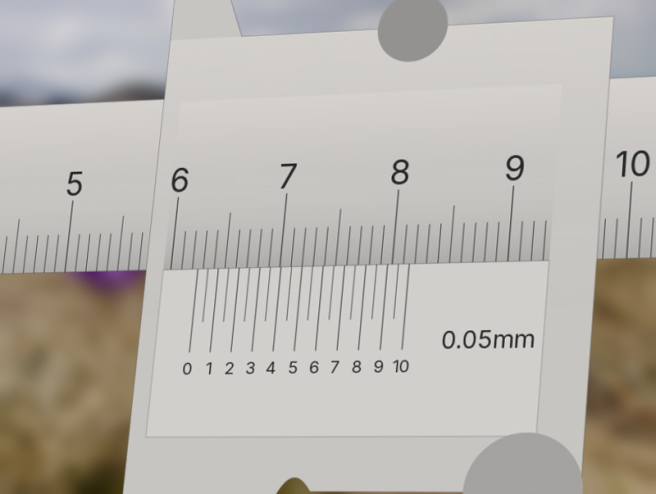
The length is 62.5 mm
